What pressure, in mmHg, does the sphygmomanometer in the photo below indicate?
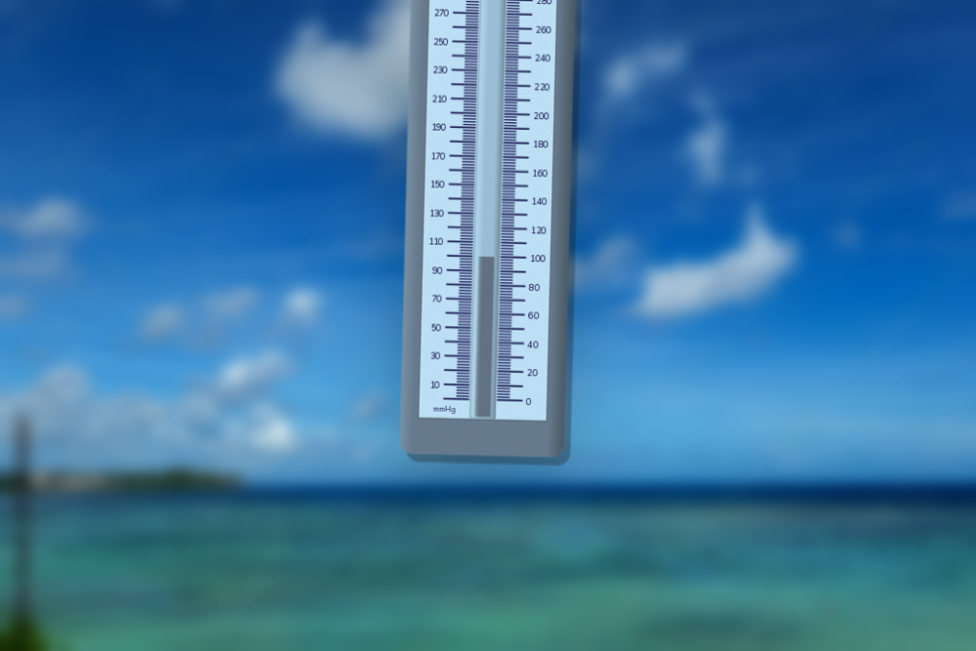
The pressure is 100 mmHg
